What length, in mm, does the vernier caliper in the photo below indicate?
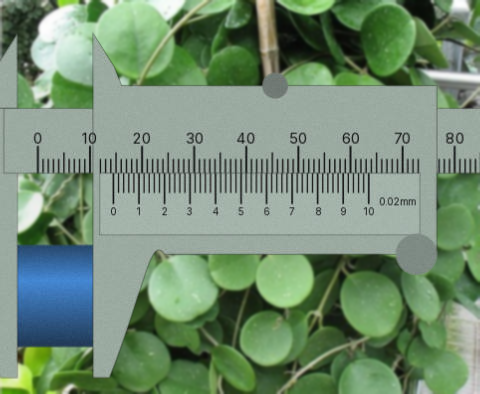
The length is 14.5 mm
